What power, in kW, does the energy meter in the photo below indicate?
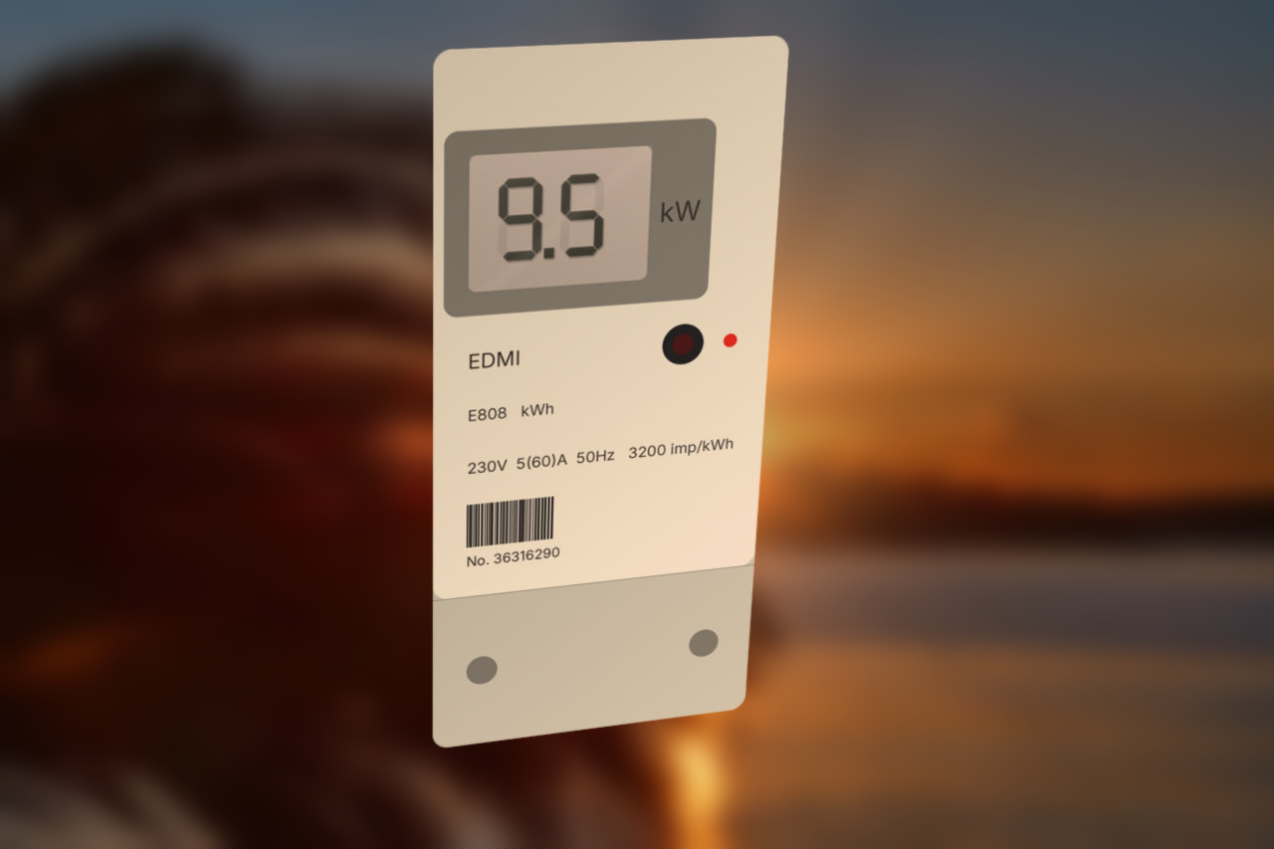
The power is 9.5 kW
